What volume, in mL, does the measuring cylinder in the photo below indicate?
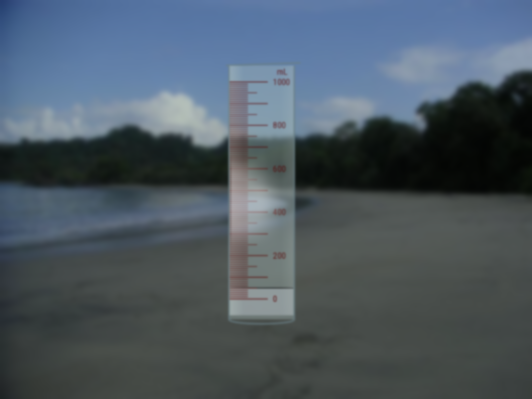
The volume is 50 mL
